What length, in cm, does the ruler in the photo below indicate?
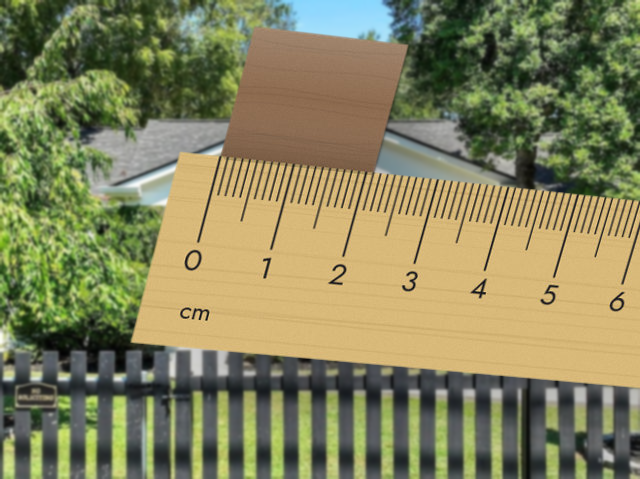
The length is 2.1 cm
